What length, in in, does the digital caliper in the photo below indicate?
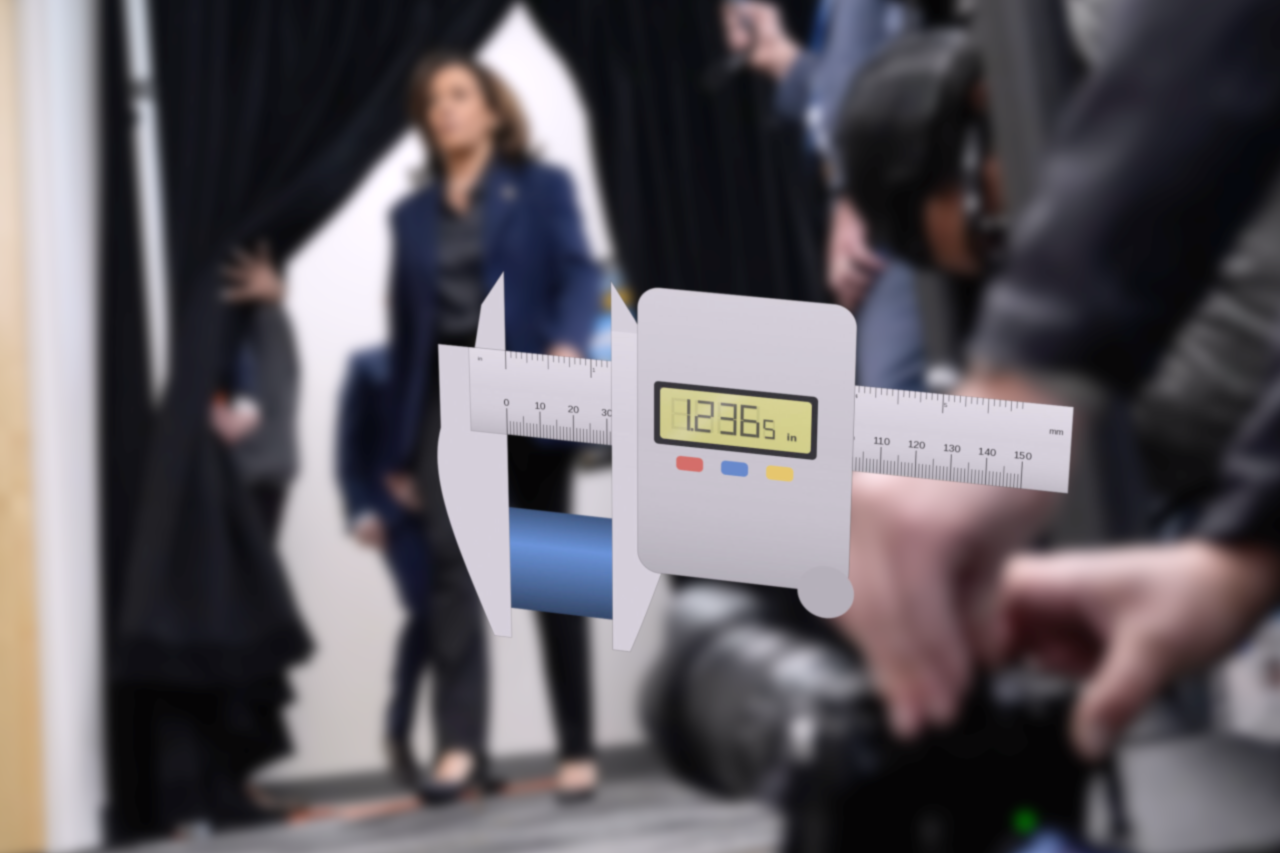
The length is 1.2365 in
